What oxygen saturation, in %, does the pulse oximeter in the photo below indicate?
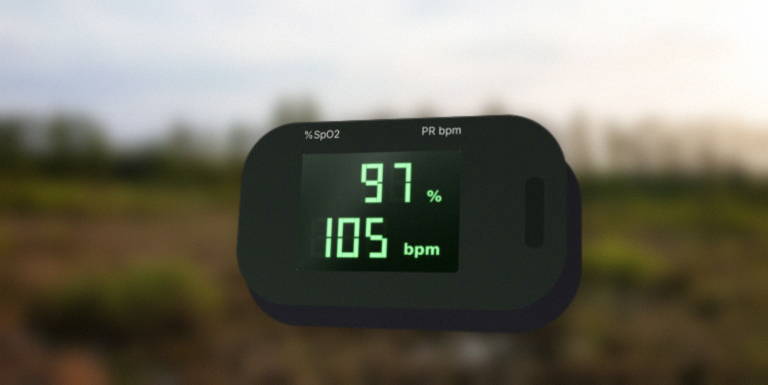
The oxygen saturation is 97 %
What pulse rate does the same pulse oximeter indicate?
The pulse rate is 105 bpm
